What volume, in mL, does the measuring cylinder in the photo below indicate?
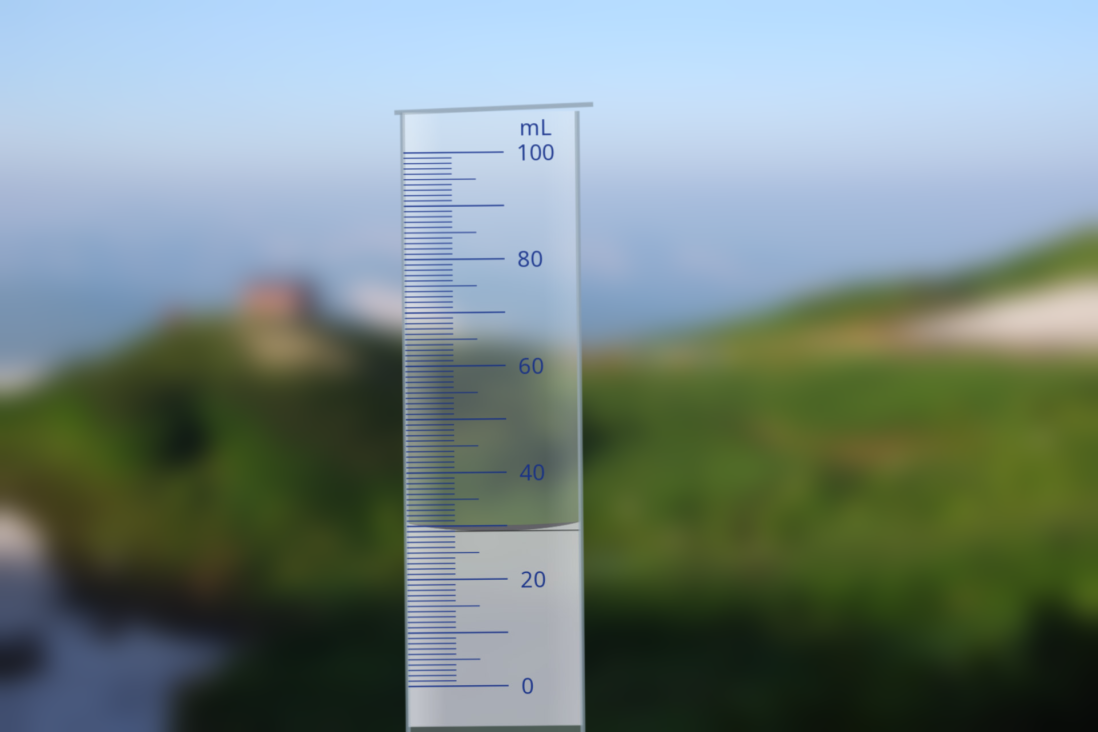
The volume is 29 mL
